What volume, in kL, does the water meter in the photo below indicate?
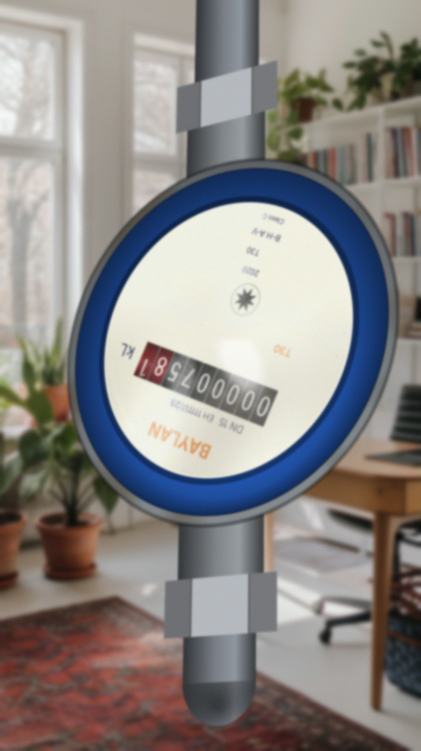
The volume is 75.81 kL
